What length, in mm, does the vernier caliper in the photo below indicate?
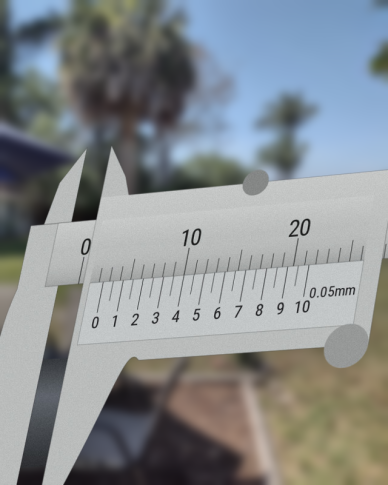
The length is 2.4 mm
